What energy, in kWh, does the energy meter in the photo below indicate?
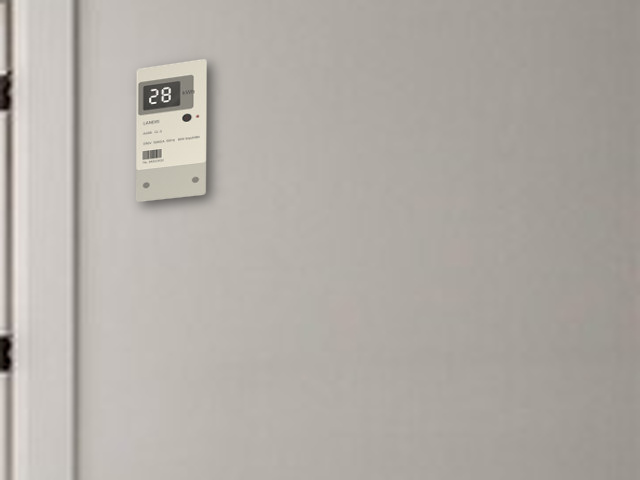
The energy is 28 kWh
